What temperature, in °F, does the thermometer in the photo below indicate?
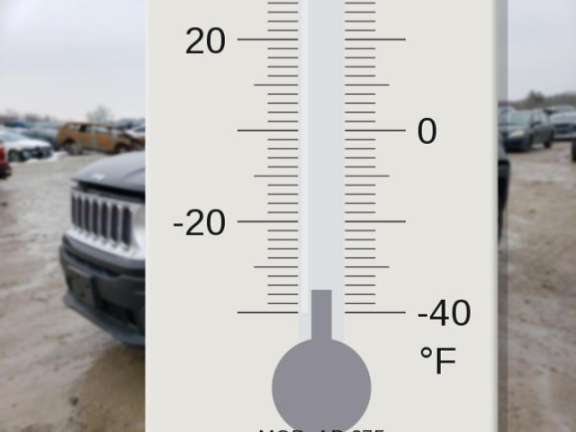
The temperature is -35 °F
